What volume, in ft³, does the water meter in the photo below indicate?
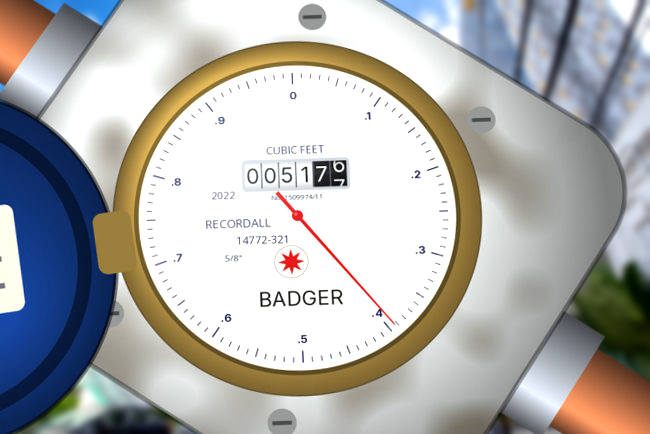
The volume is 5176.39 ft³
